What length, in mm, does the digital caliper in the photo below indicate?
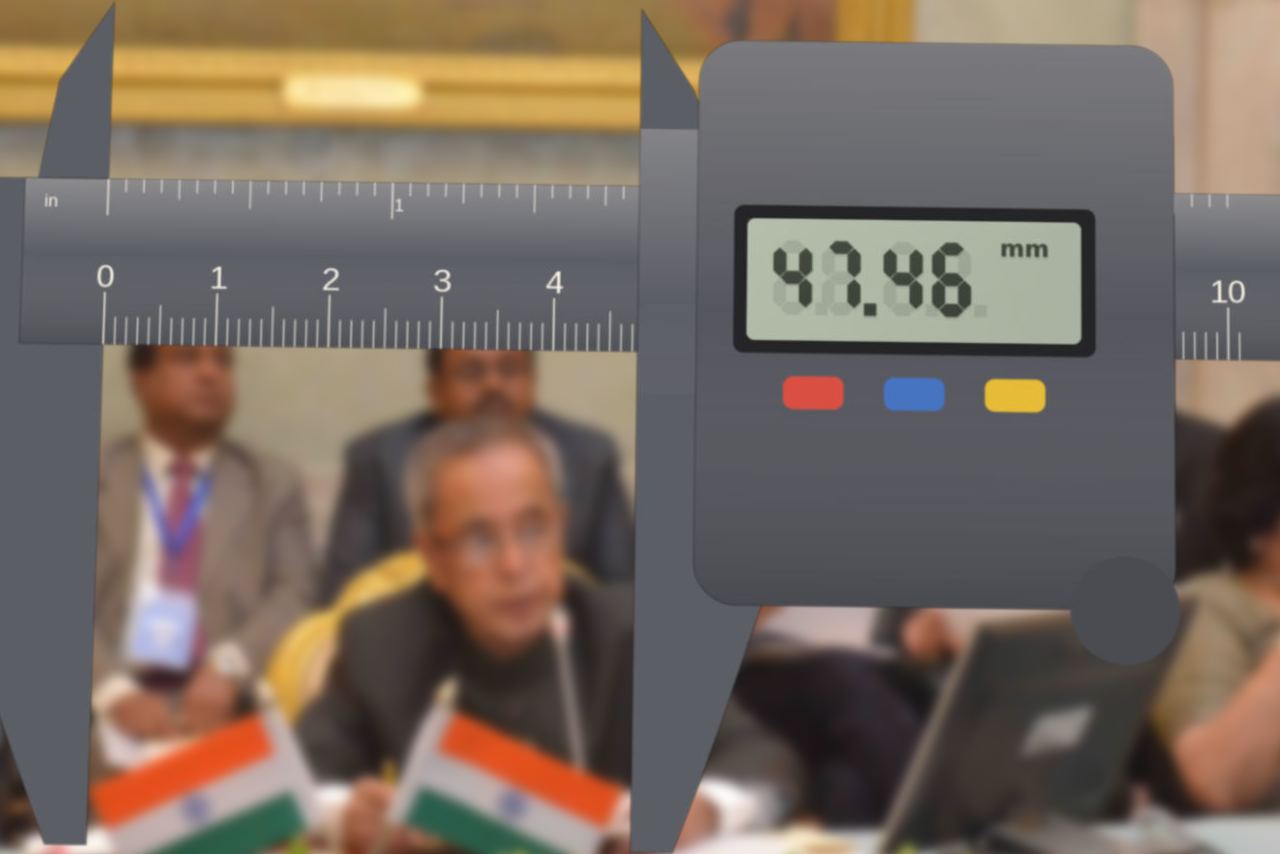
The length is 47.46 mm
